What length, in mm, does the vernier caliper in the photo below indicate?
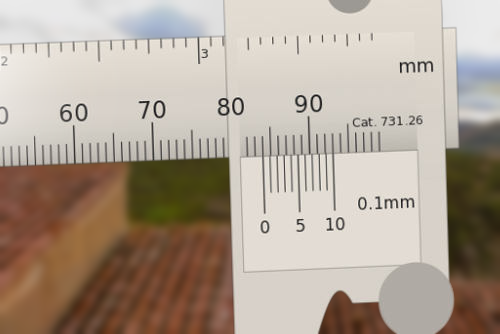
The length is 84.0 mm
